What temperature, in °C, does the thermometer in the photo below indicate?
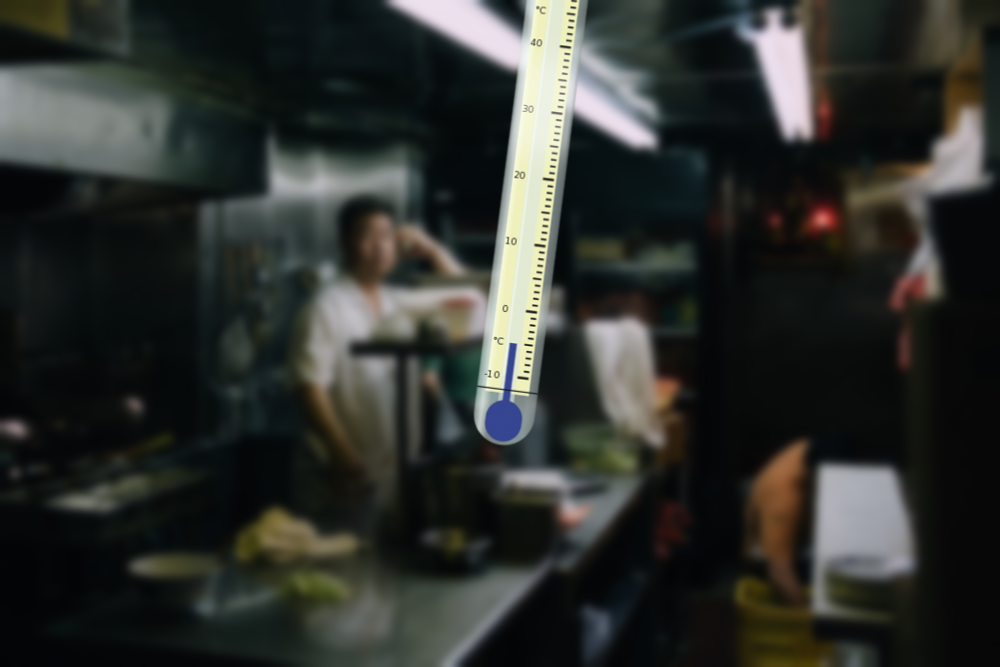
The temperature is -5 °C
